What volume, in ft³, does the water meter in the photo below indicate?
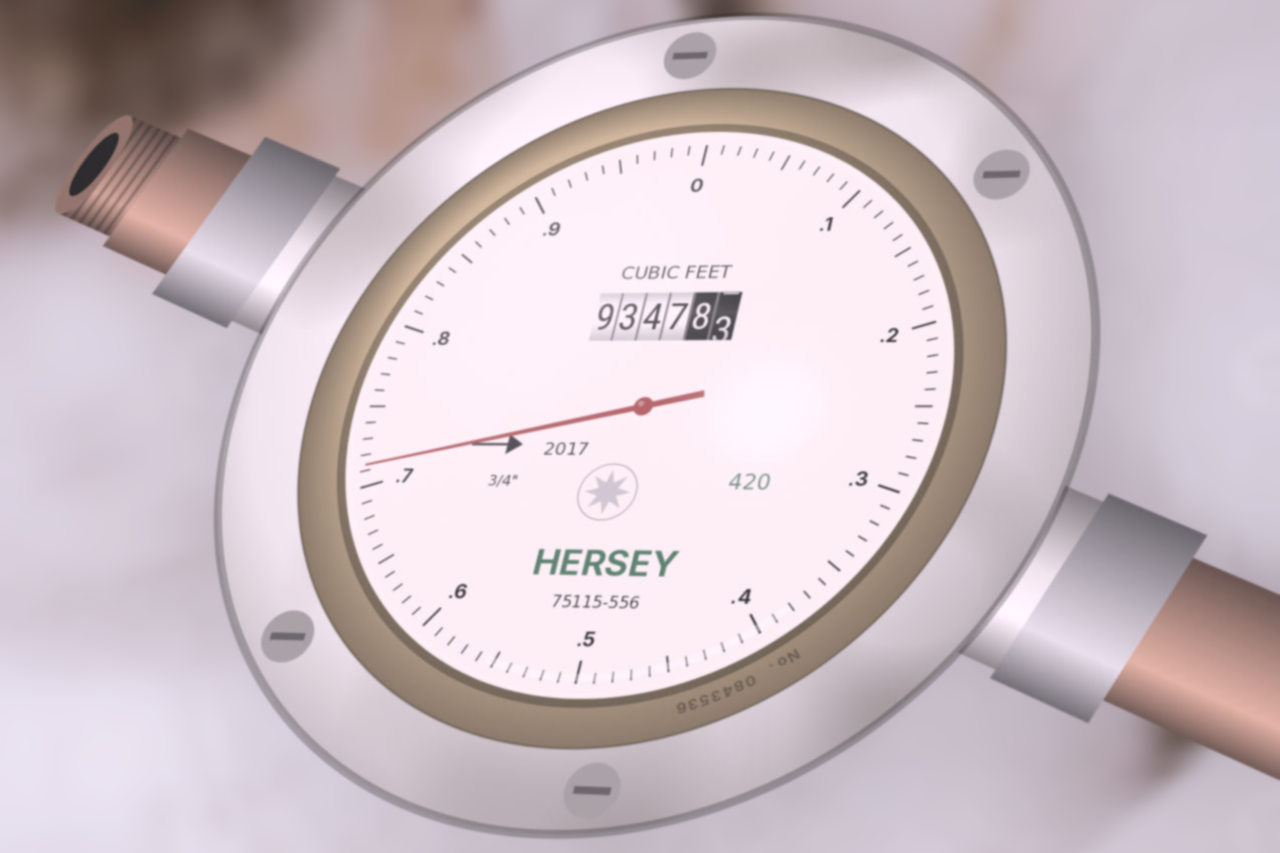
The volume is 934782.71 ft³
